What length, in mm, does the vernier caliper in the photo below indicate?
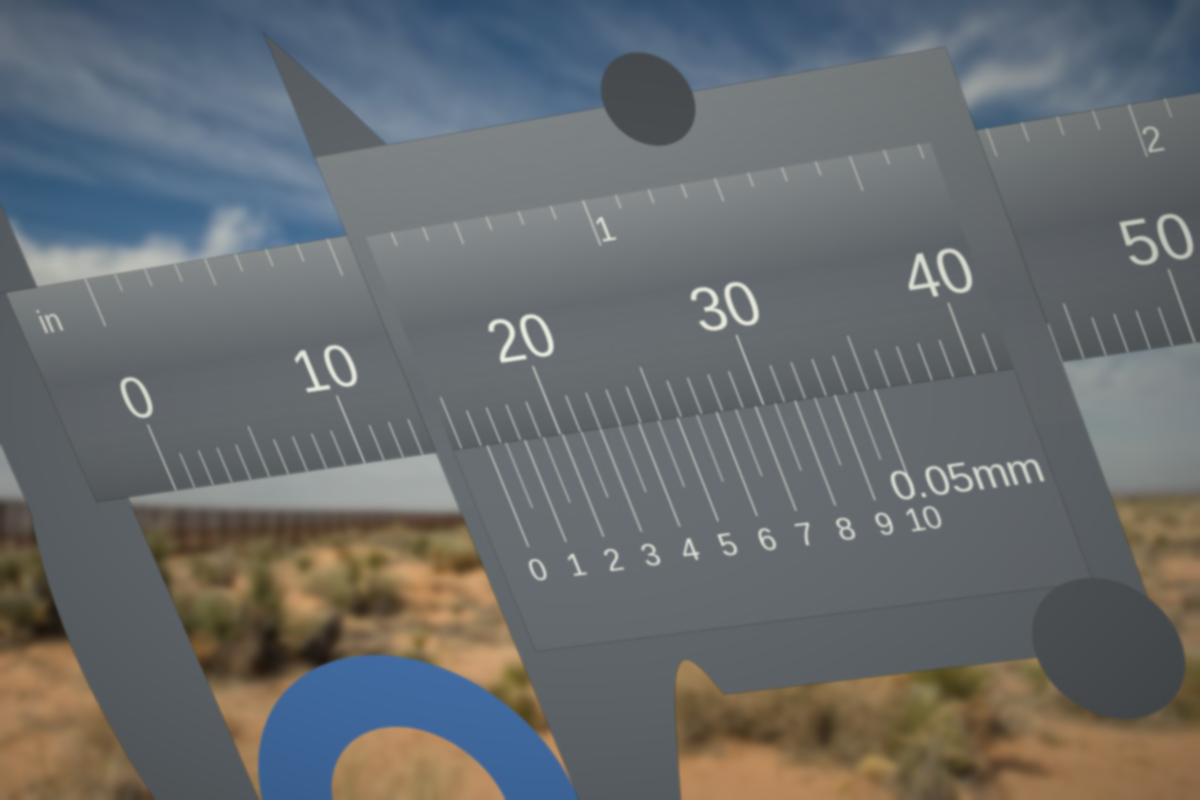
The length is 16.3 mm
